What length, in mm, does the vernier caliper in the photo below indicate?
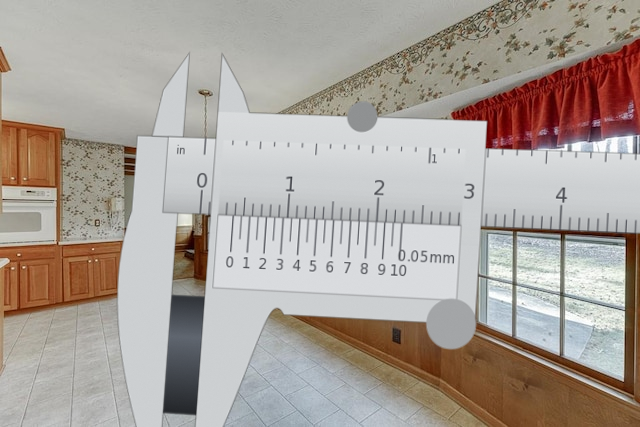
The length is 3.8 mm
